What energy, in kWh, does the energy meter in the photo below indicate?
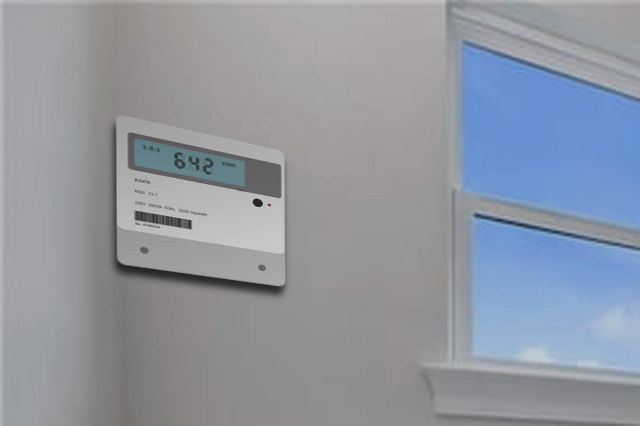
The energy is 642 kWh
